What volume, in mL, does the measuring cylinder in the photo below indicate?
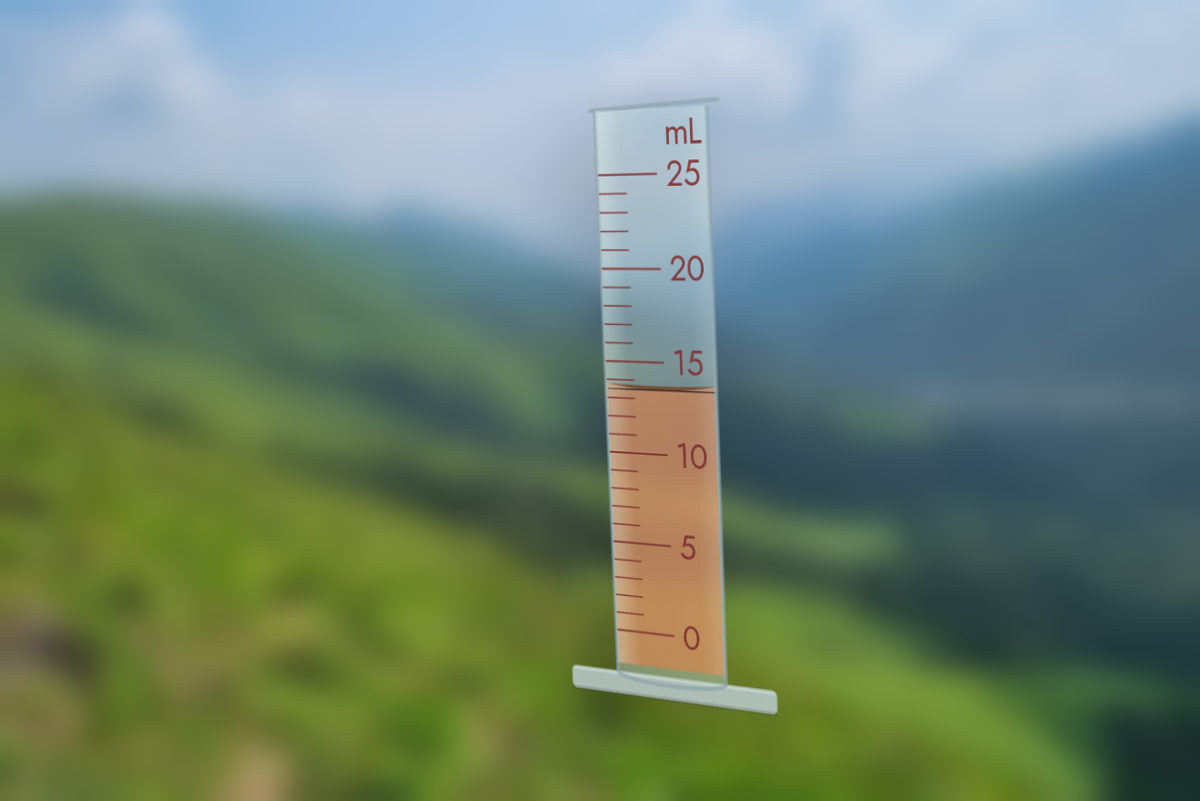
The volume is 13.5 mL
